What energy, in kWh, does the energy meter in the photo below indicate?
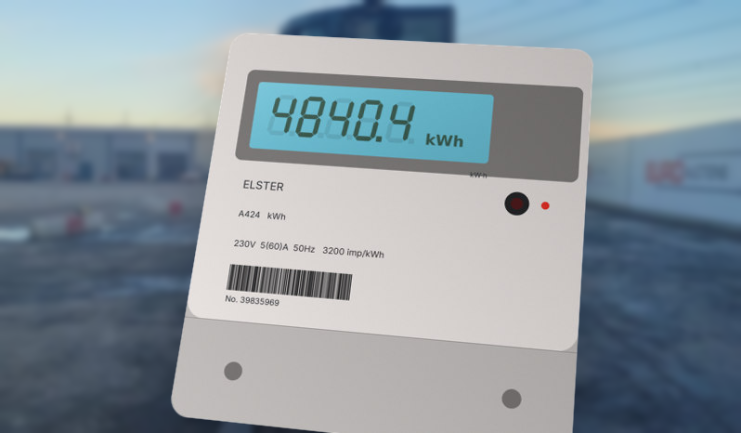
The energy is 4840.4 kWh
